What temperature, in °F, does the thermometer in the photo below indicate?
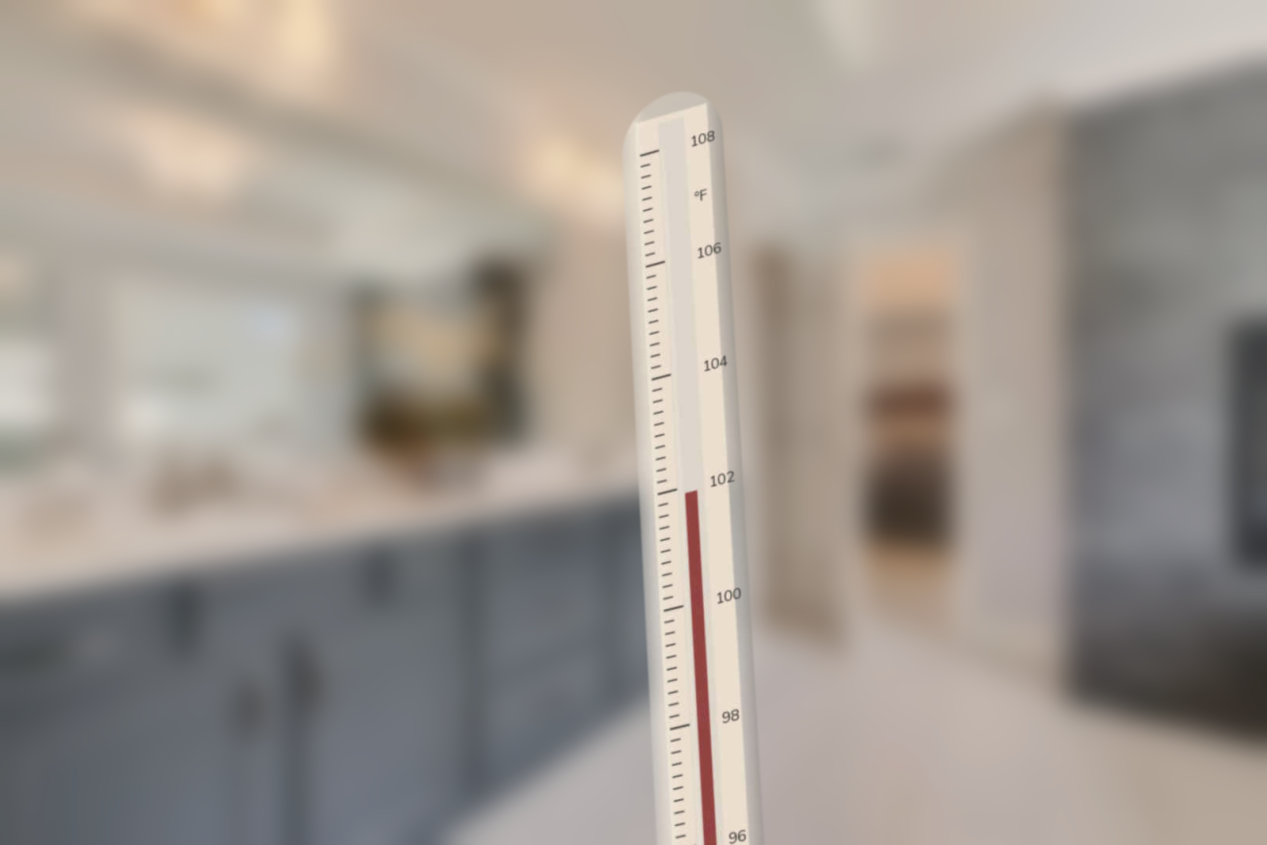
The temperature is 101.9 °F
